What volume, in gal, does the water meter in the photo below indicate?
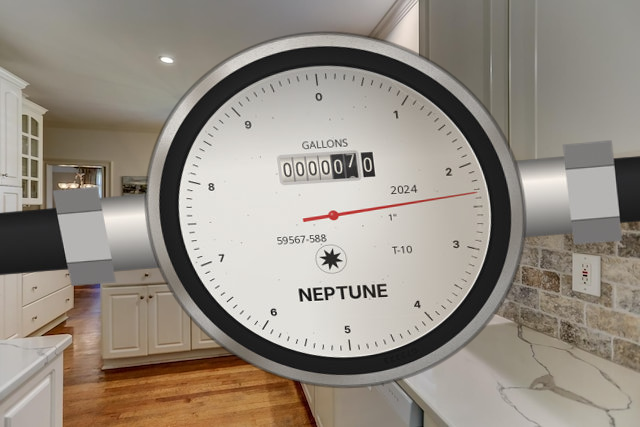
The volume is 72.3 gal
